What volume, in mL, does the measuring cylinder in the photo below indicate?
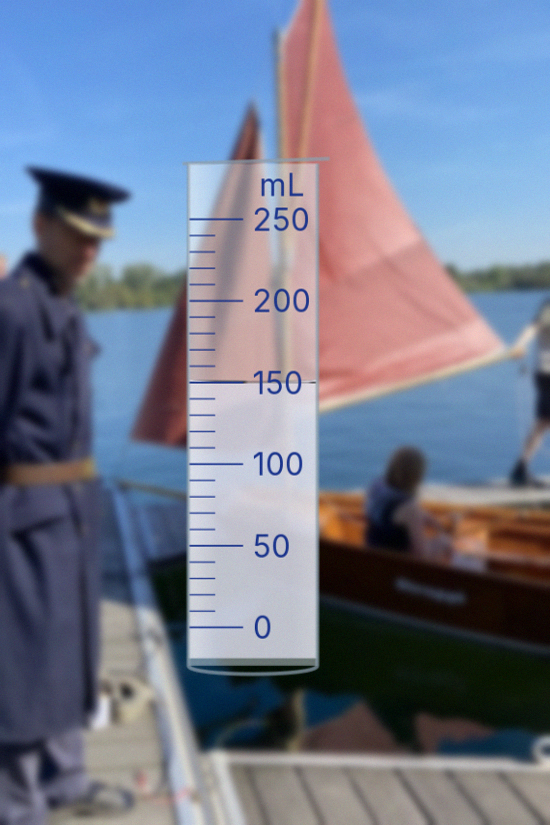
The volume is 150 mL
